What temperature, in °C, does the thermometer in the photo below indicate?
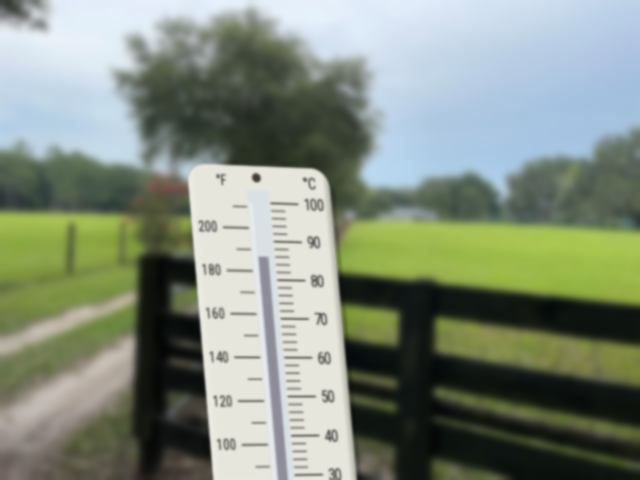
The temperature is 86 °C
